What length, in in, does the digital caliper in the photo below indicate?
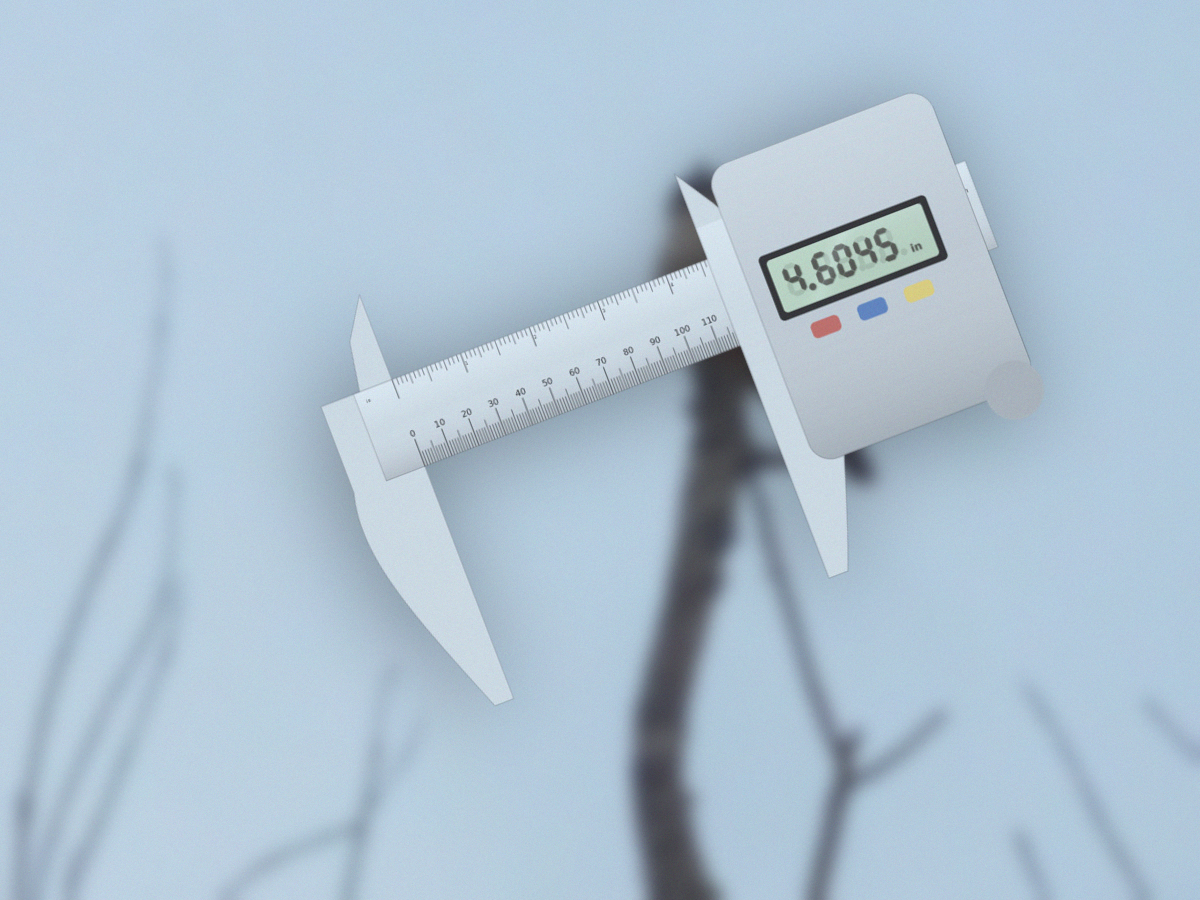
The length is 4.6045 in
